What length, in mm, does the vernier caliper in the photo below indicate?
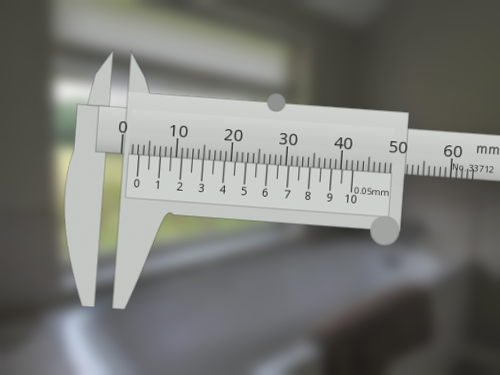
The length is 3.2 mm
